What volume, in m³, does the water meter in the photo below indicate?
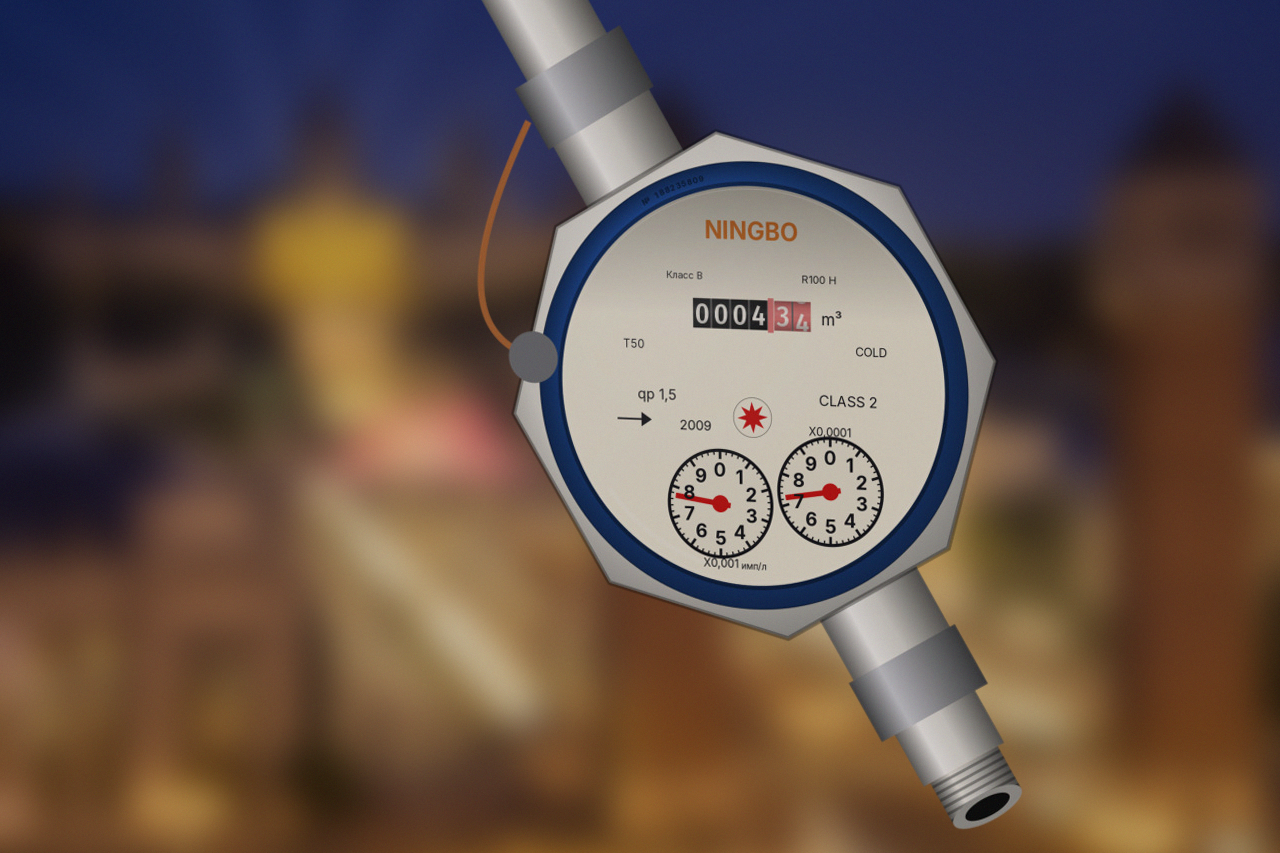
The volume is 4.3377 m³
